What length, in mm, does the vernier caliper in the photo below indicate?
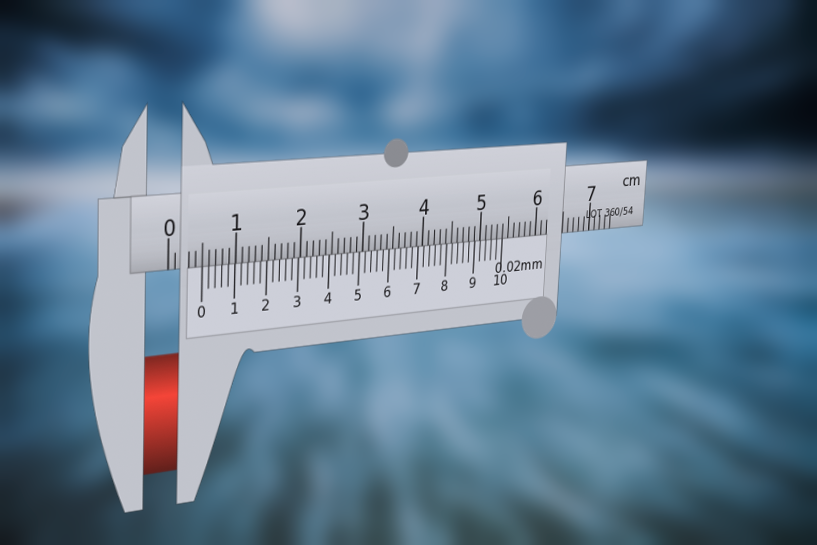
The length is 5.0 mm
